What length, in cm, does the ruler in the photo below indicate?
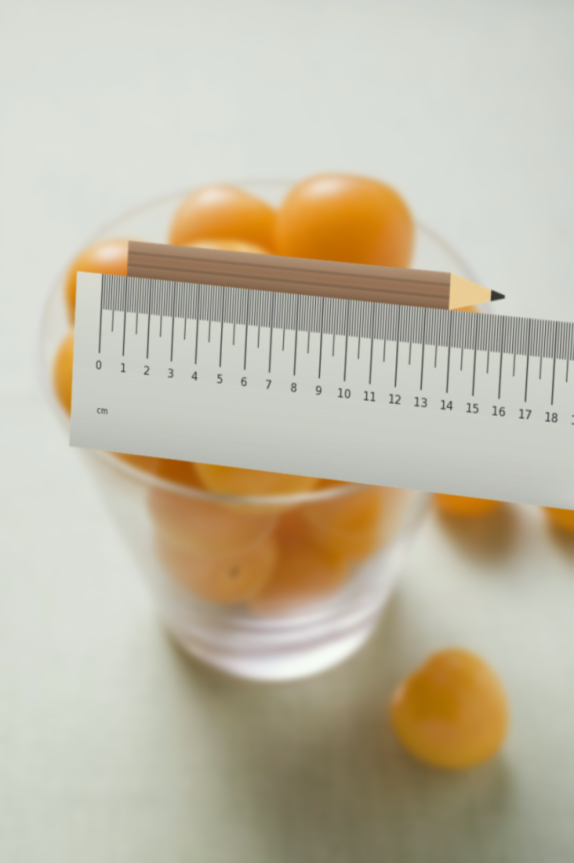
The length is 15 cm
